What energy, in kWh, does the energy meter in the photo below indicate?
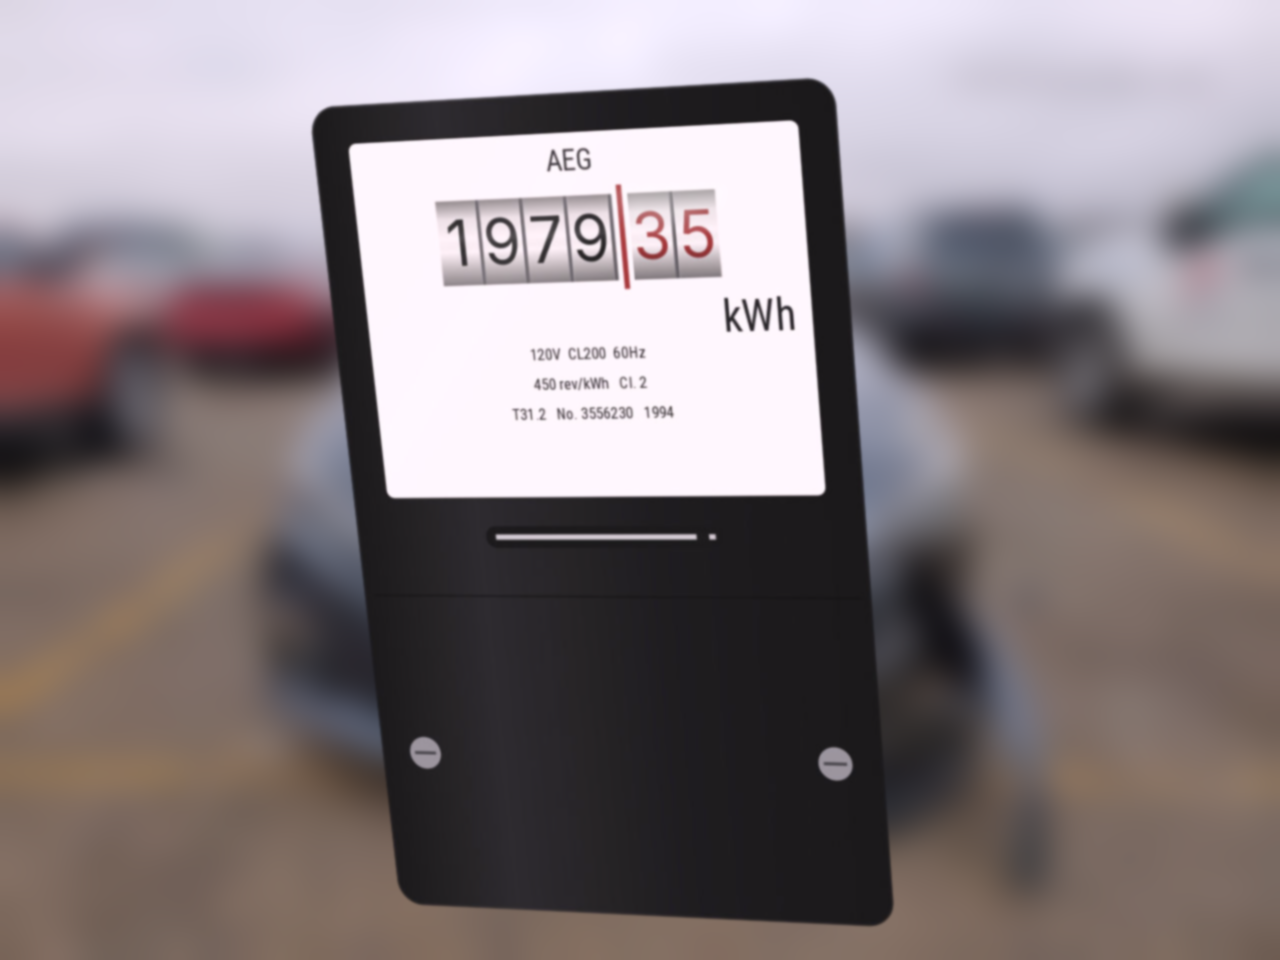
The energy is 1979.35 kWh
